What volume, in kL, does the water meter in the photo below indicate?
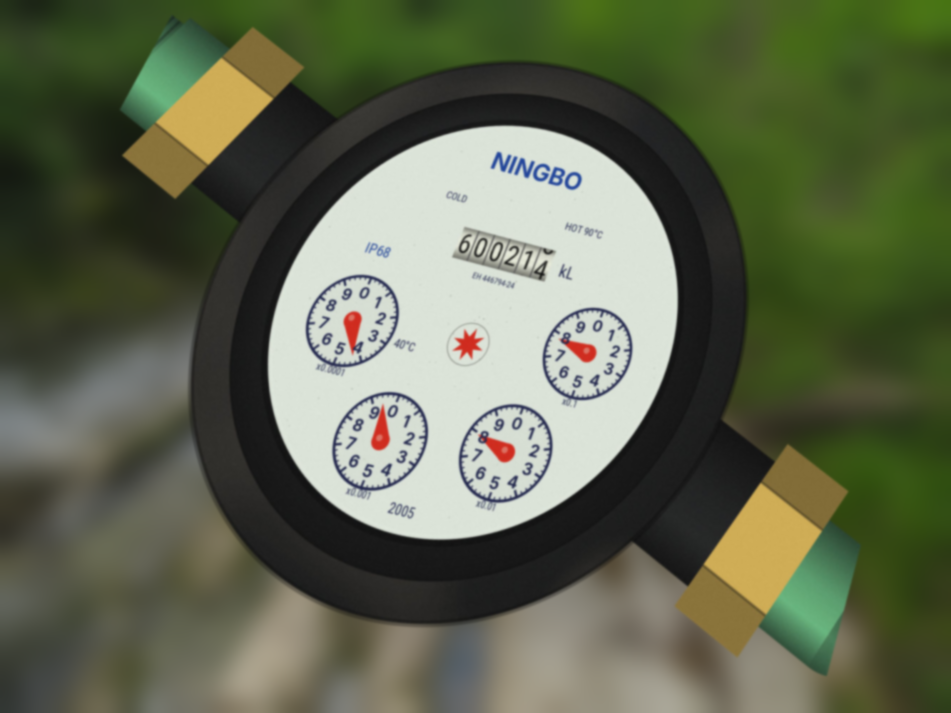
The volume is 600213.7794 kL
